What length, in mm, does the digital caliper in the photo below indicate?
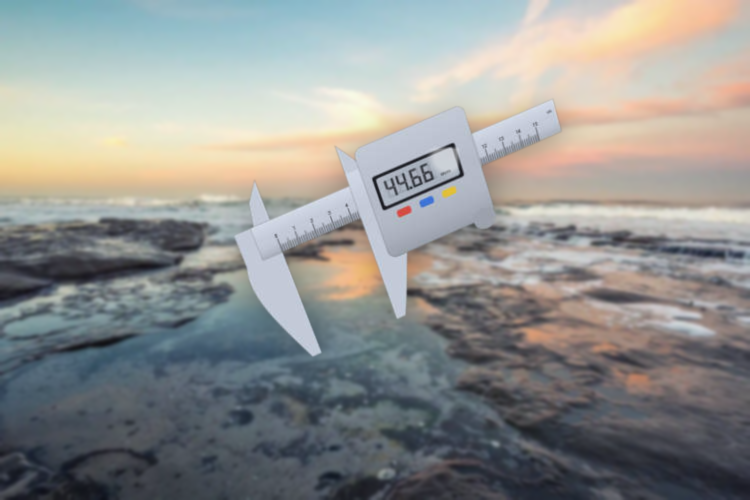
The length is 44.66 mm
